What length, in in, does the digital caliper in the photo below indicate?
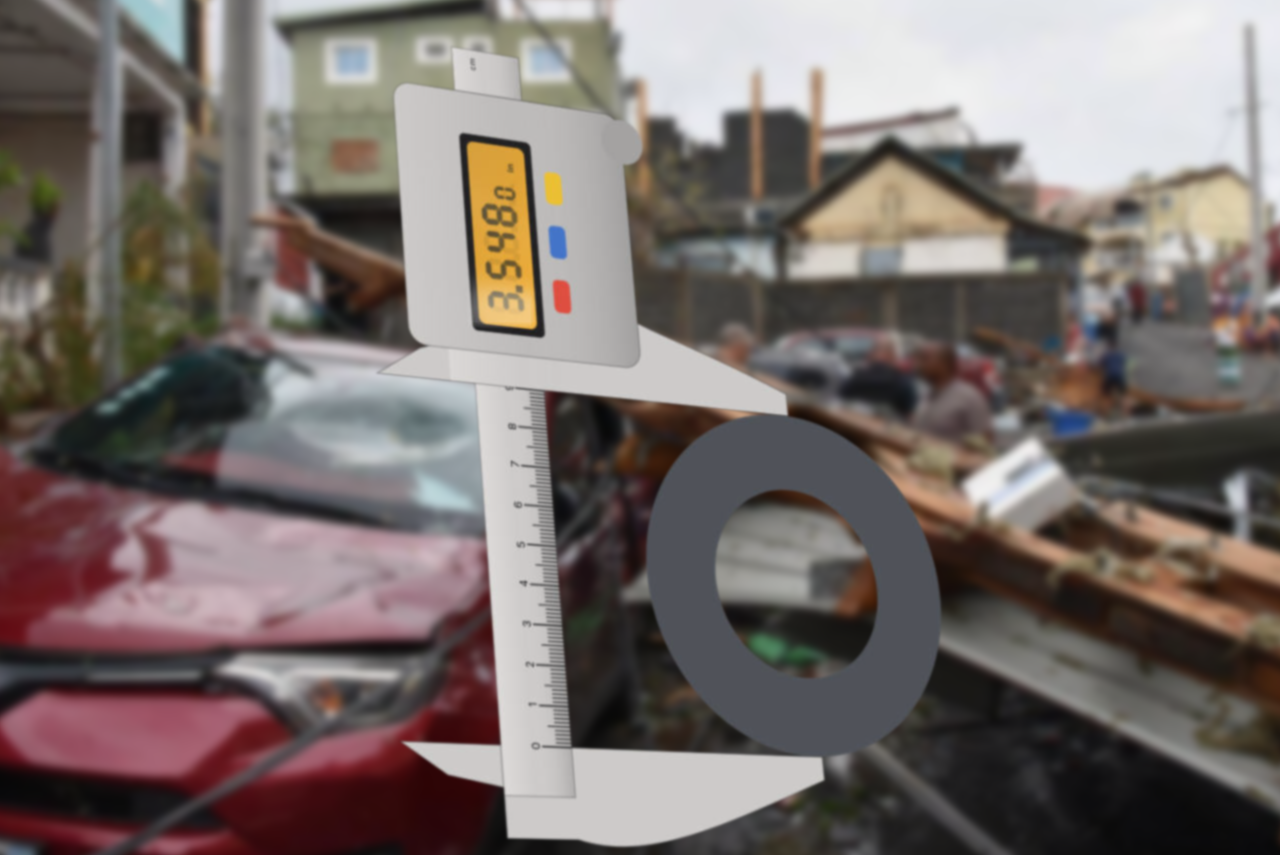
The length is 3.5480 in
